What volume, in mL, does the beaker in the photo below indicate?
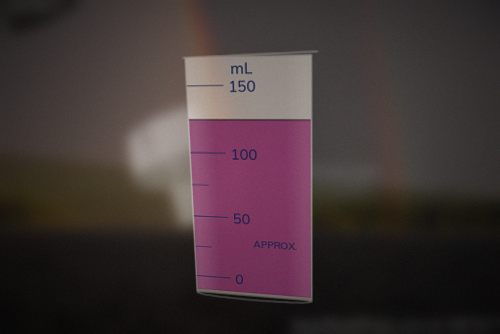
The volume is 125 mL
